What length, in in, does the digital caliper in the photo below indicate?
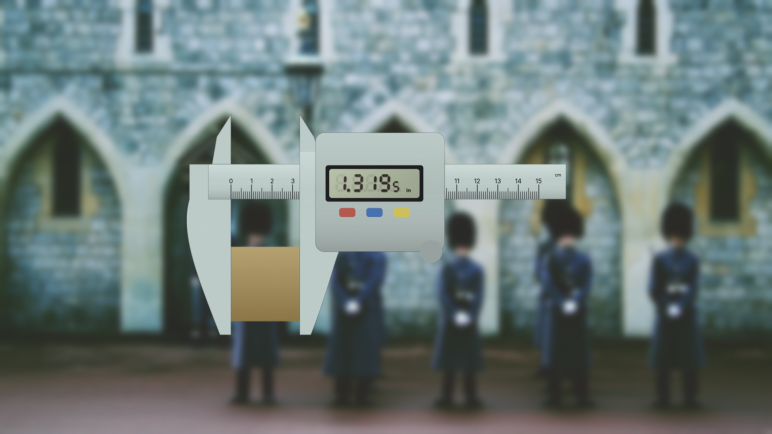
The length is 1.3195 in
